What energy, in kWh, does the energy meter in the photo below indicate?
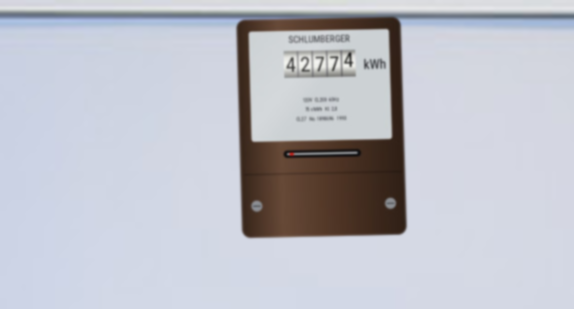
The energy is 42774 kWh
